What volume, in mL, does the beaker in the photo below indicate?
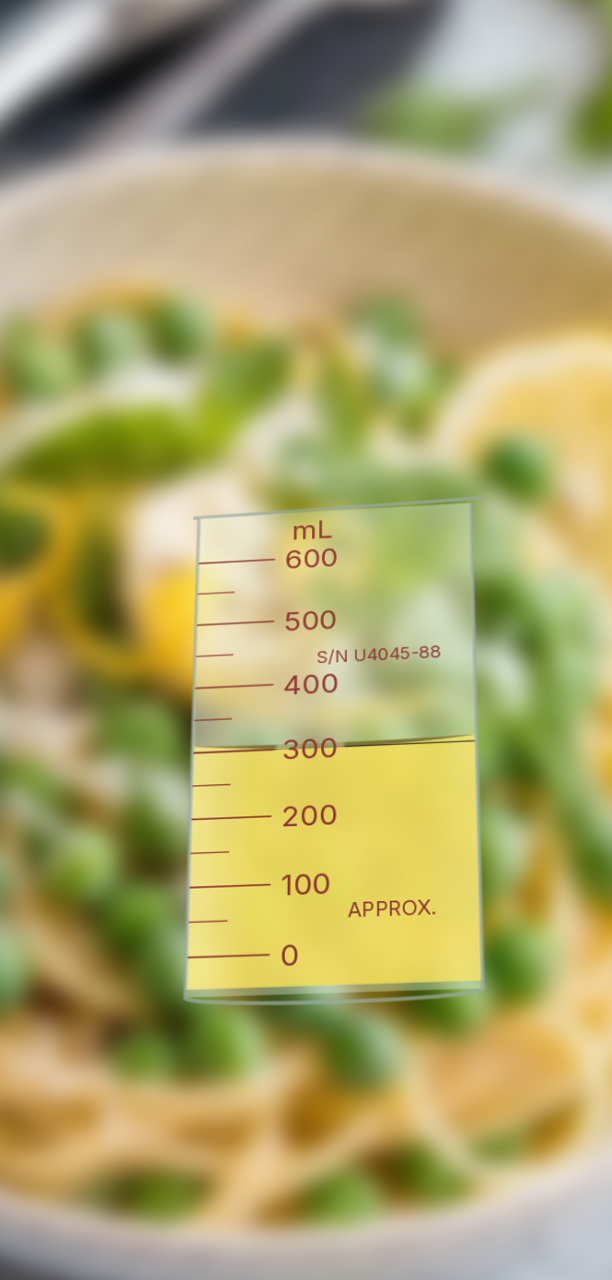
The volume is 300 mL
